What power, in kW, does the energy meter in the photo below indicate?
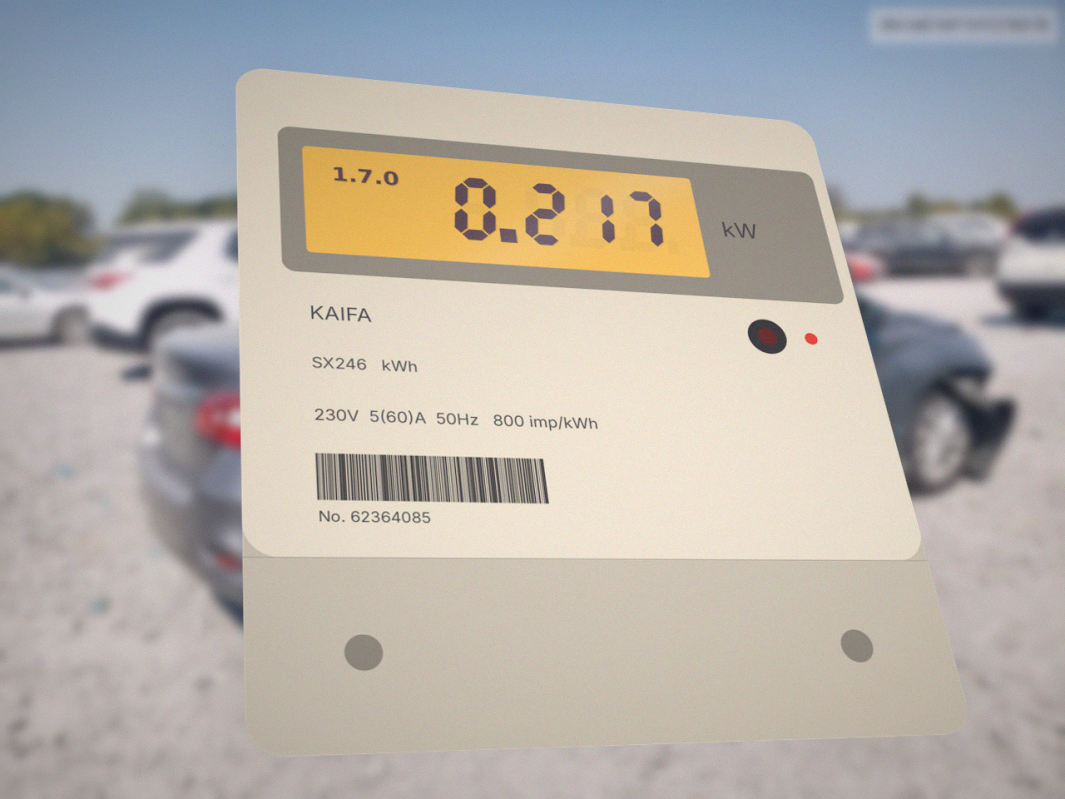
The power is 0.217 kW
